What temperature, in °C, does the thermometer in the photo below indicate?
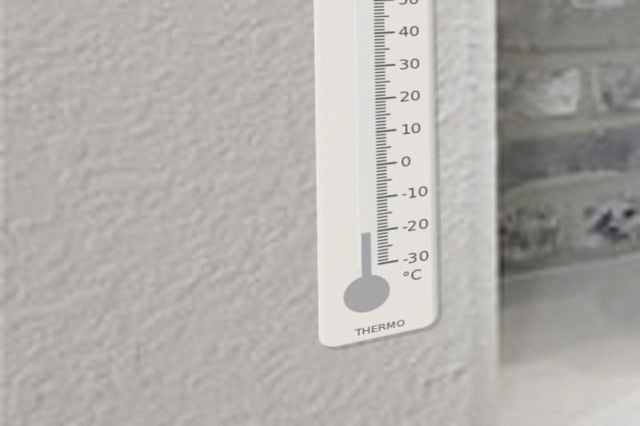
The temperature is -20 °C
